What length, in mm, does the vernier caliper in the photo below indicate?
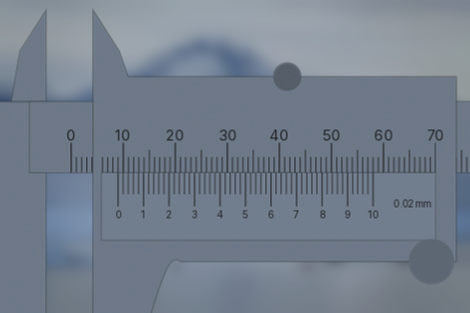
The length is 9.0 mm
